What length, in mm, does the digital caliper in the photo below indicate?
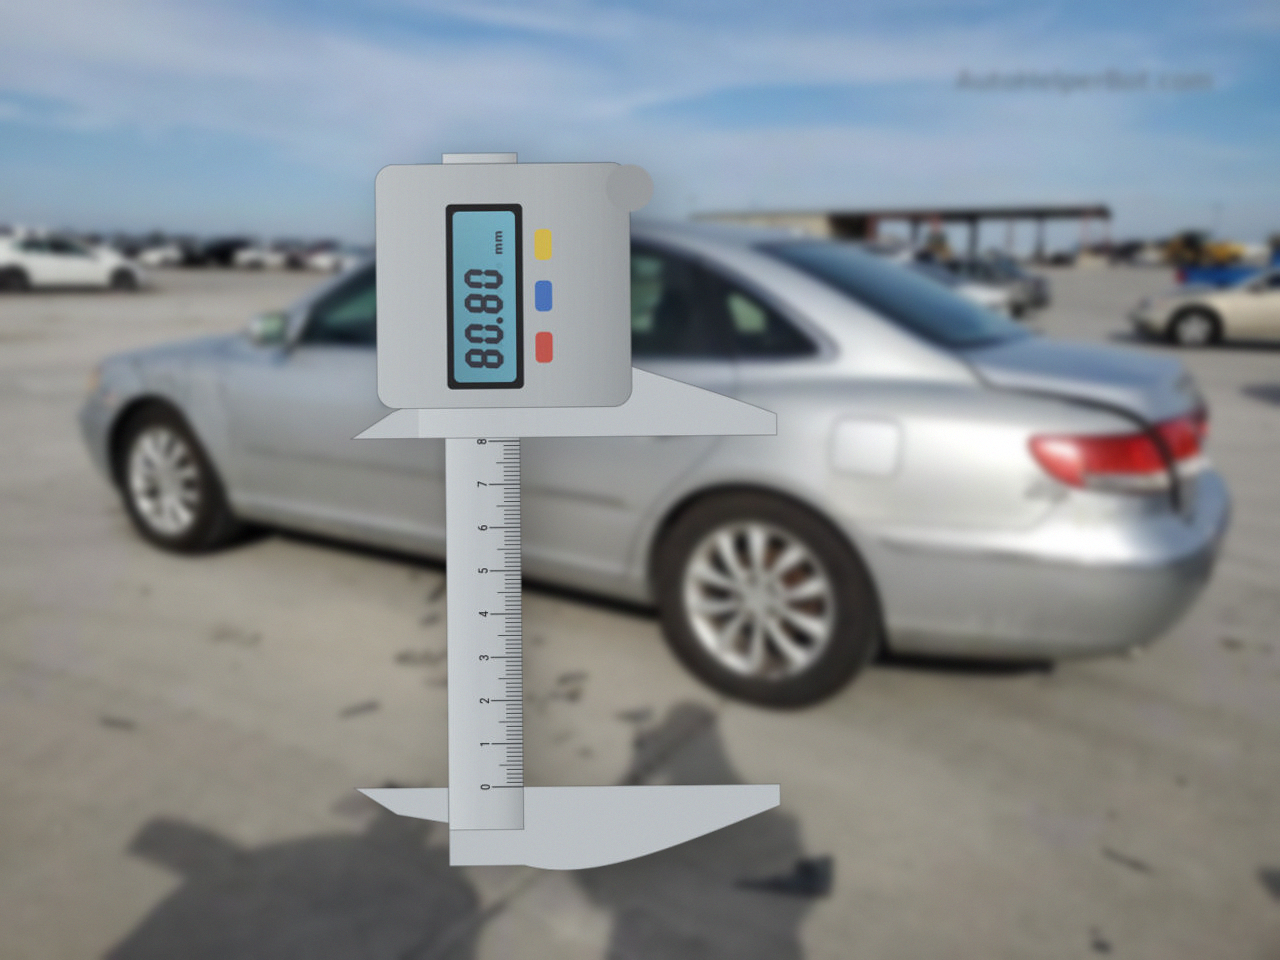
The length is 80.80 mm
